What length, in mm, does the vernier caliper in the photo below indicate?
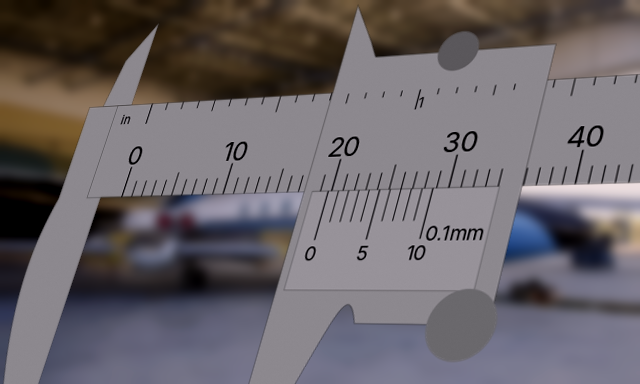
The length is 19.7 mm
